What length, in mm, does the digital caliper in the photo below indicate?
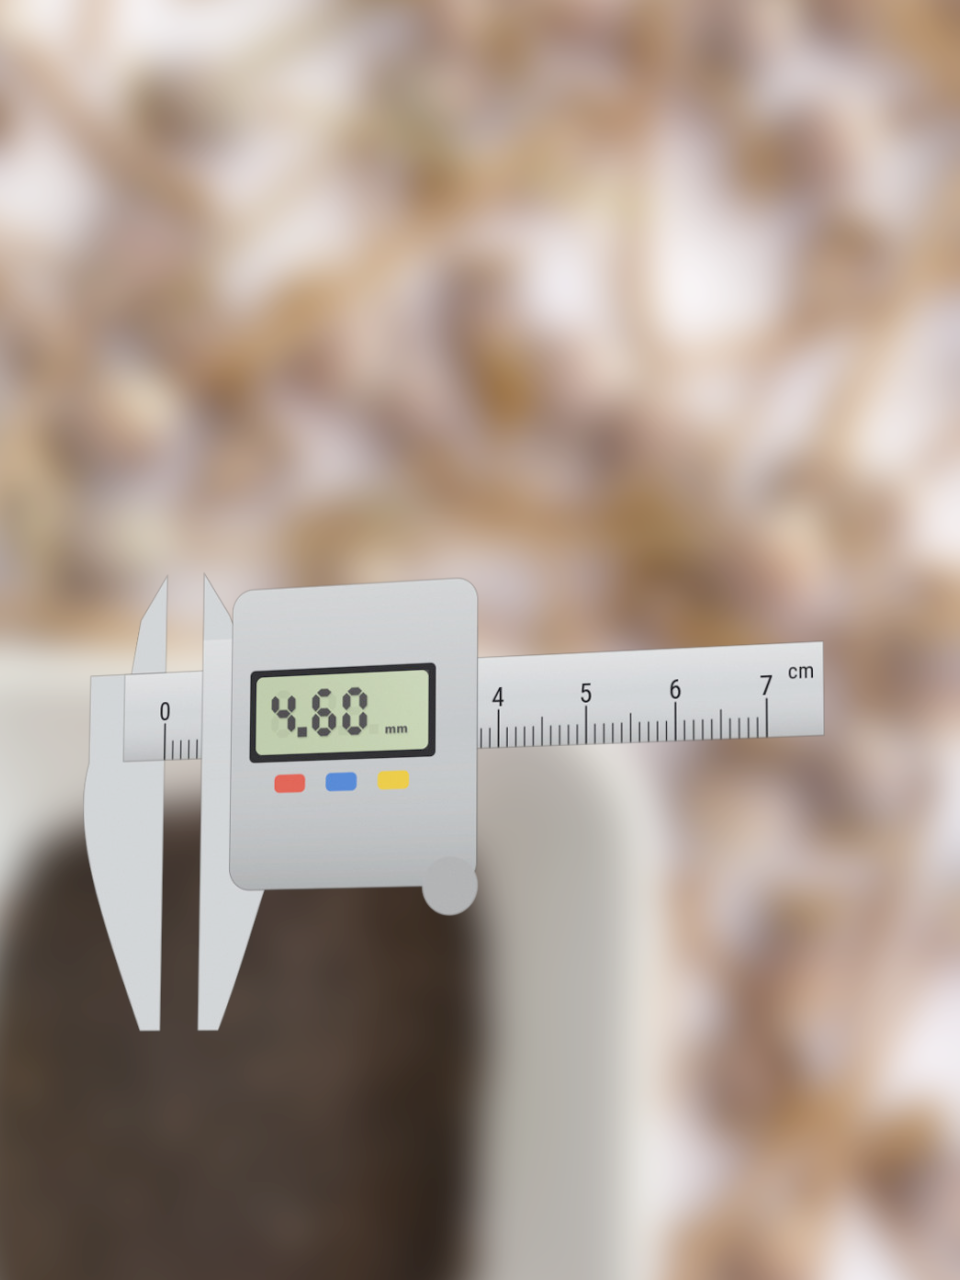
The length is 4.60 mm
